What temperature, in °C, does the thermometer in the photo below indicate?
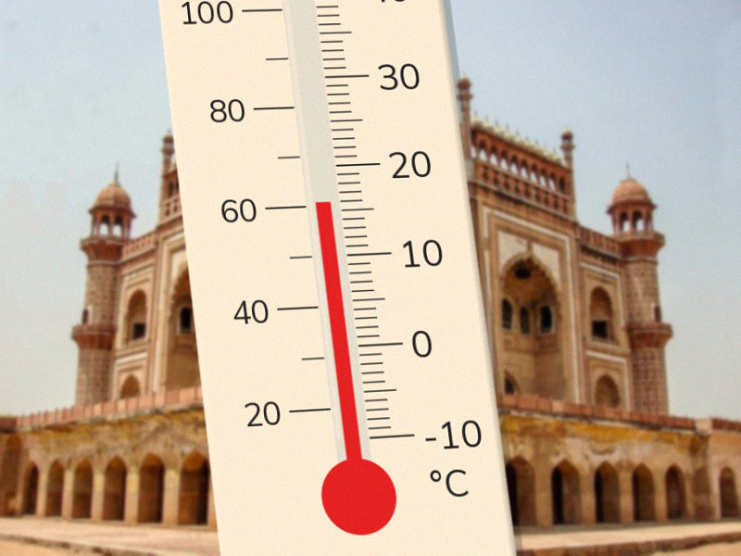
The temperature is 16 °C
